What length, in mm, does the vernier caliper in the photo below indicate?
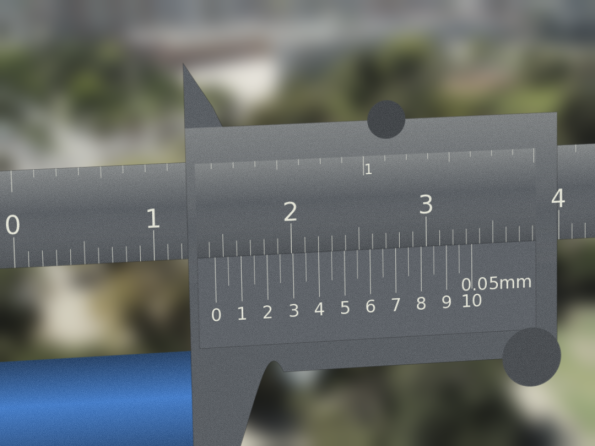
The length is 14.4 mm
